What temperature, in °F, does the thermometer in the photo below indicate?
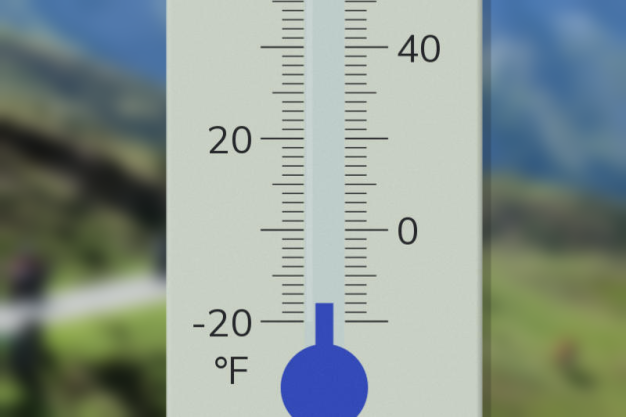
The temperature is -16 °F
